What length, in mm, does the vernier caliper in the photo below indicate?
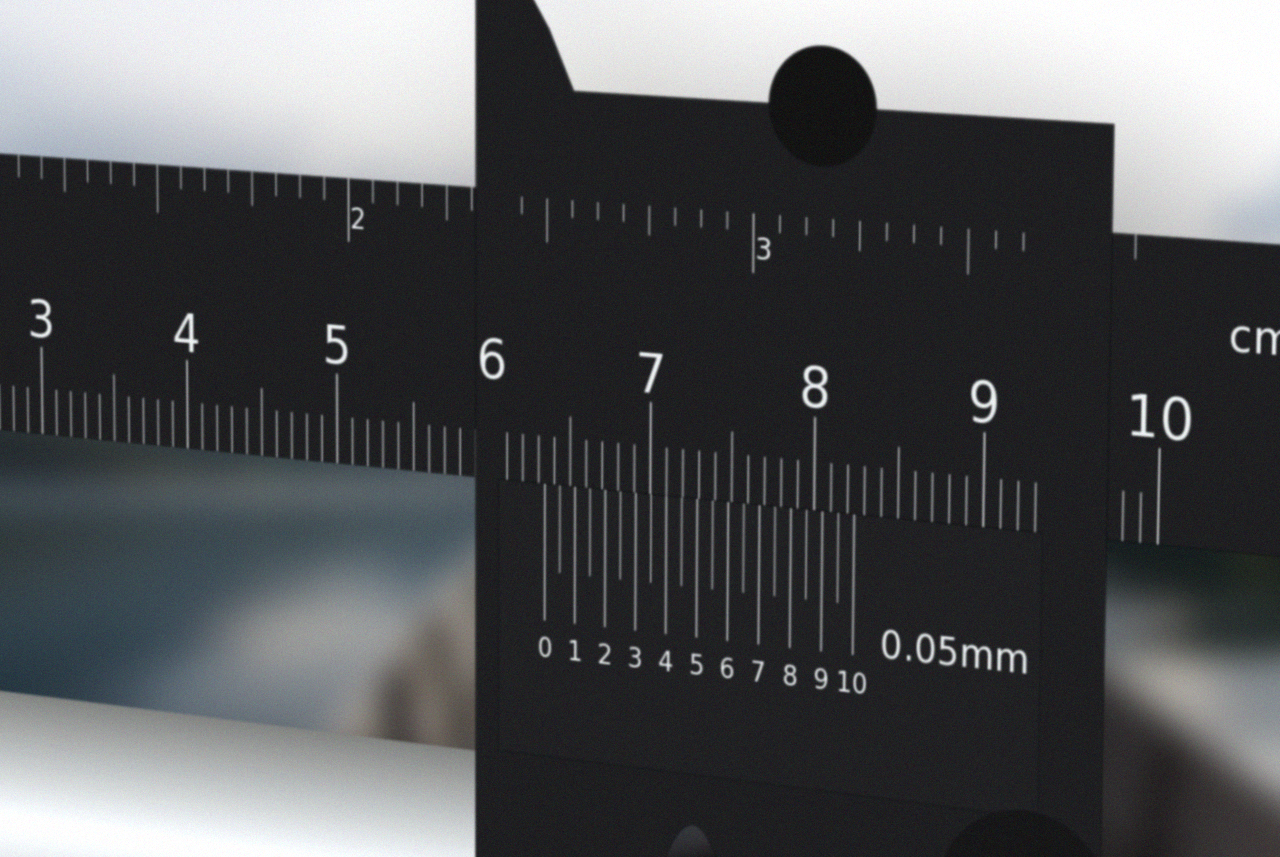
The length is 63.4 mm
